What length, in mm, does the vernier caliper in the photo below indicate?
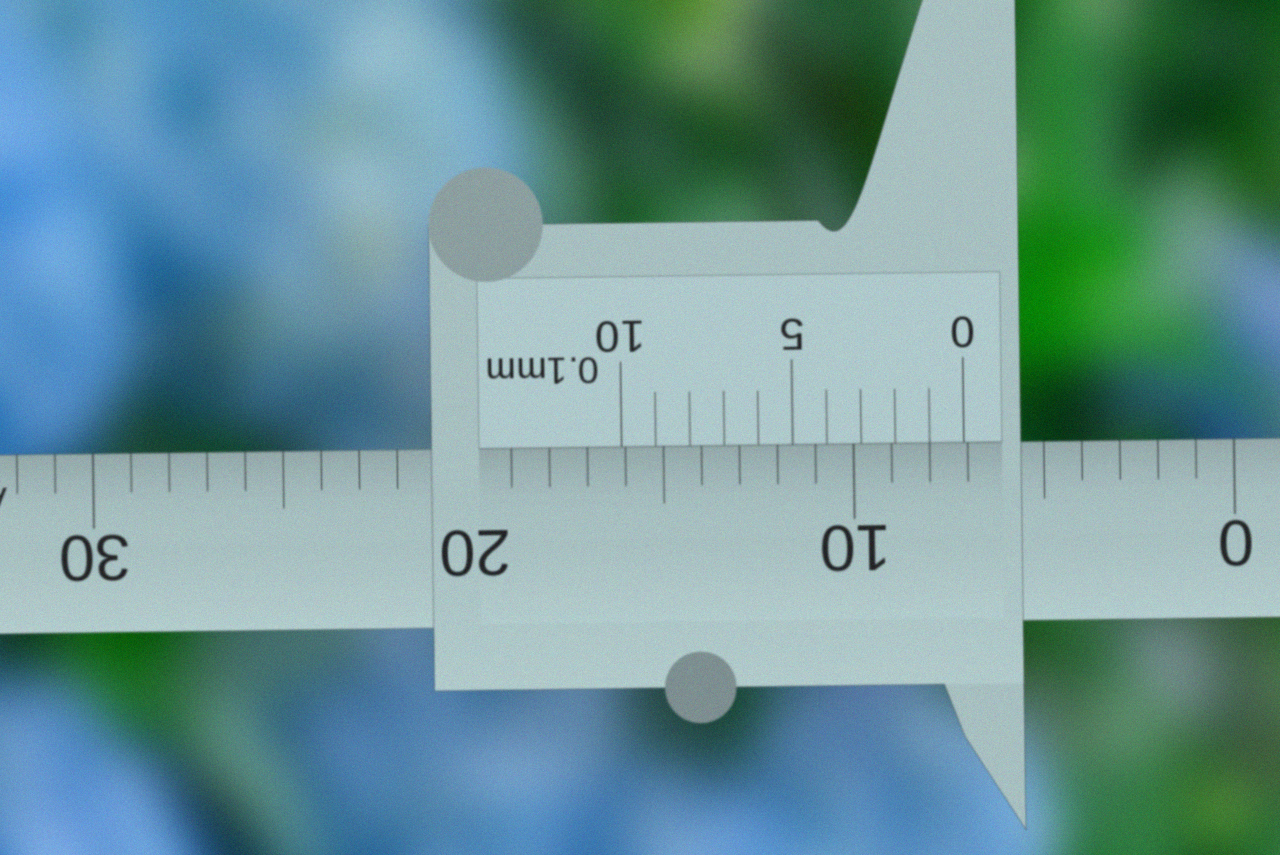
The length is 7.1 mm
